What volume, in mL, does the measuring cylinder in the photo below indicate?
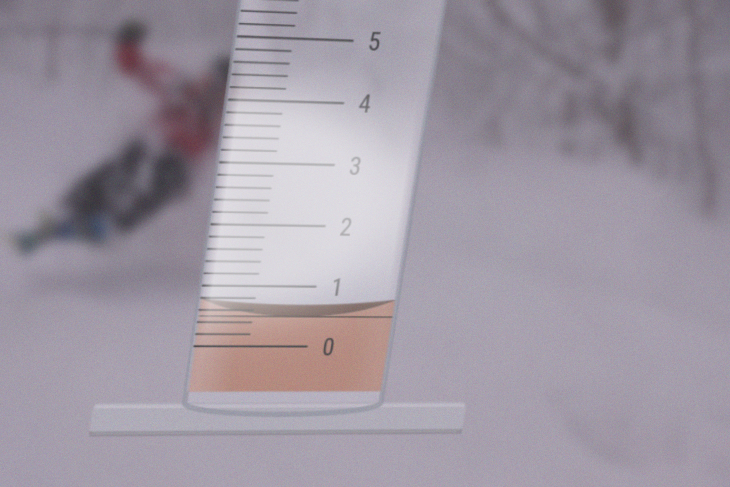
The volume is 0.5 mL
